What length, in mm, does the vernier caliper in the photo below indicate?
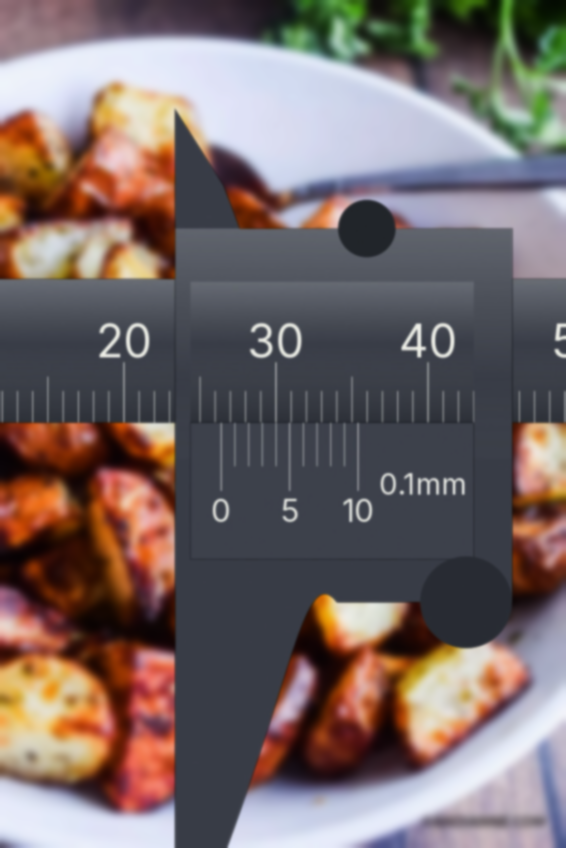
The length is 26.4 mm
